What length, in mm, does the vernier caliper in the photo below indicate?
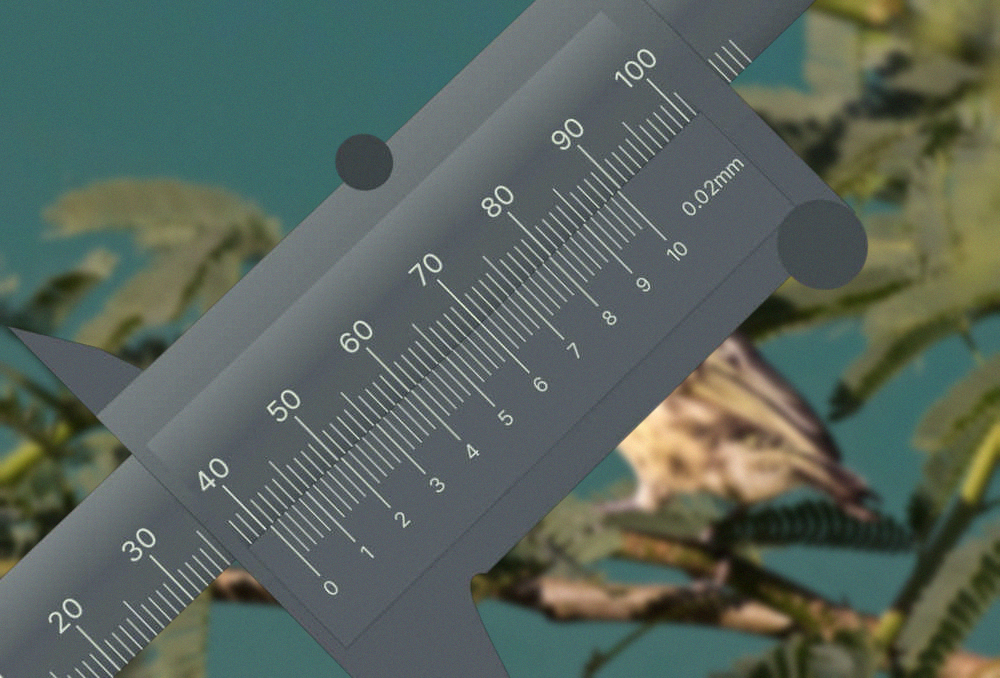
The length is 40.6 mm
